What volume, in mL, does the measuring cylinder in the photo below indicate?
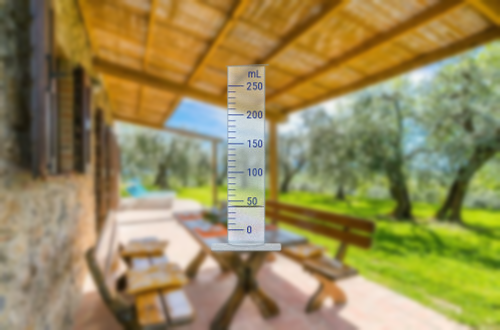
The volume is 40 mL
